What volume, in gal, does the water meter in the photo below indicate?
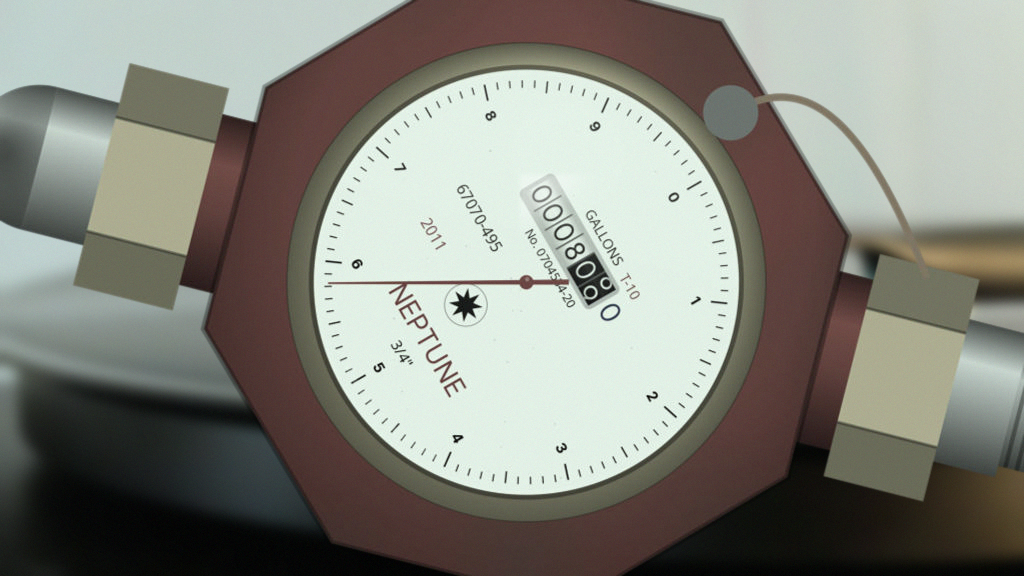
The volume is 8085.8 gal
